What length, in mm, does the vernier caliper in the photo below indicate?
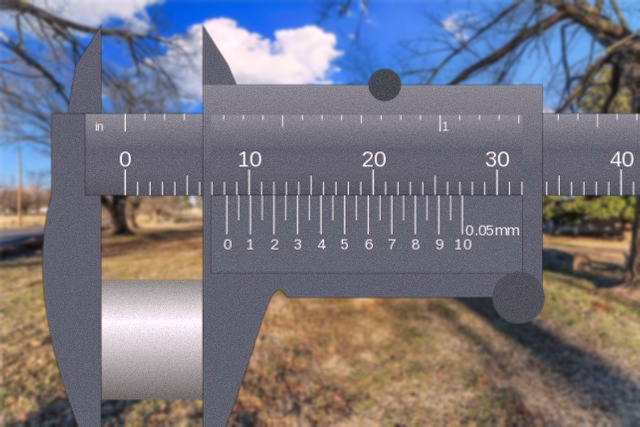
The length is 8.2 mm
